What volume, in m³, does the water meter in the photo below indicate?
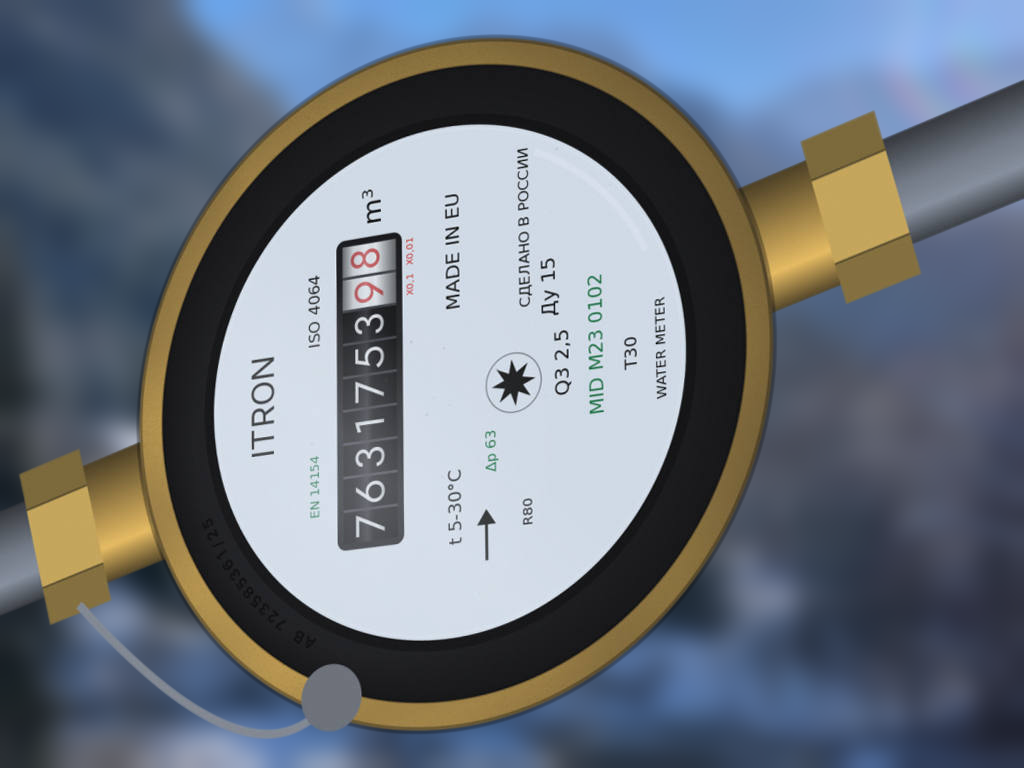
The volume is 7631753.98 m³
